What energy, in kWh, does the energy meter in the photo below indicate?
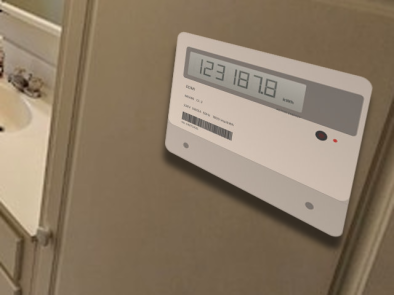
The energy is 123187.8 kWh
